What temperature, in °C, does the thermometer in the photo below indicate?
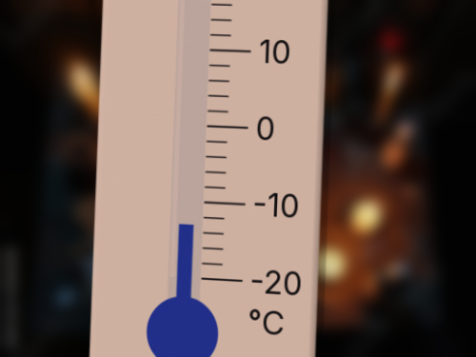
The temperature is -13 °C
